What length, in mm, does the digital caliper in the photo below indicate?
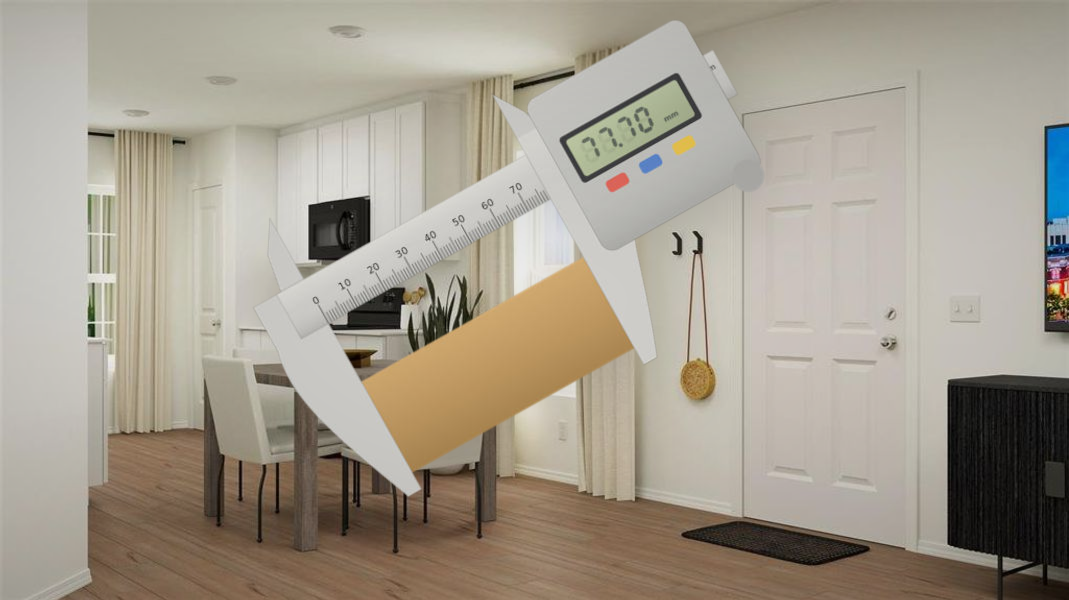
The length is 77.70 mm
